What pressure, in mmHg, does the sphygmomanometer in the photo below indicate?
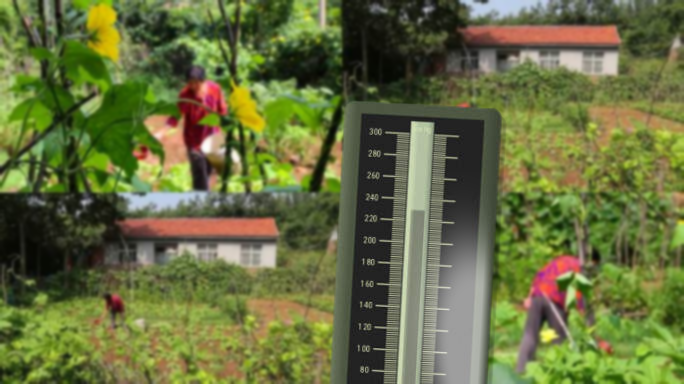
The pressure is 230 mmHg
